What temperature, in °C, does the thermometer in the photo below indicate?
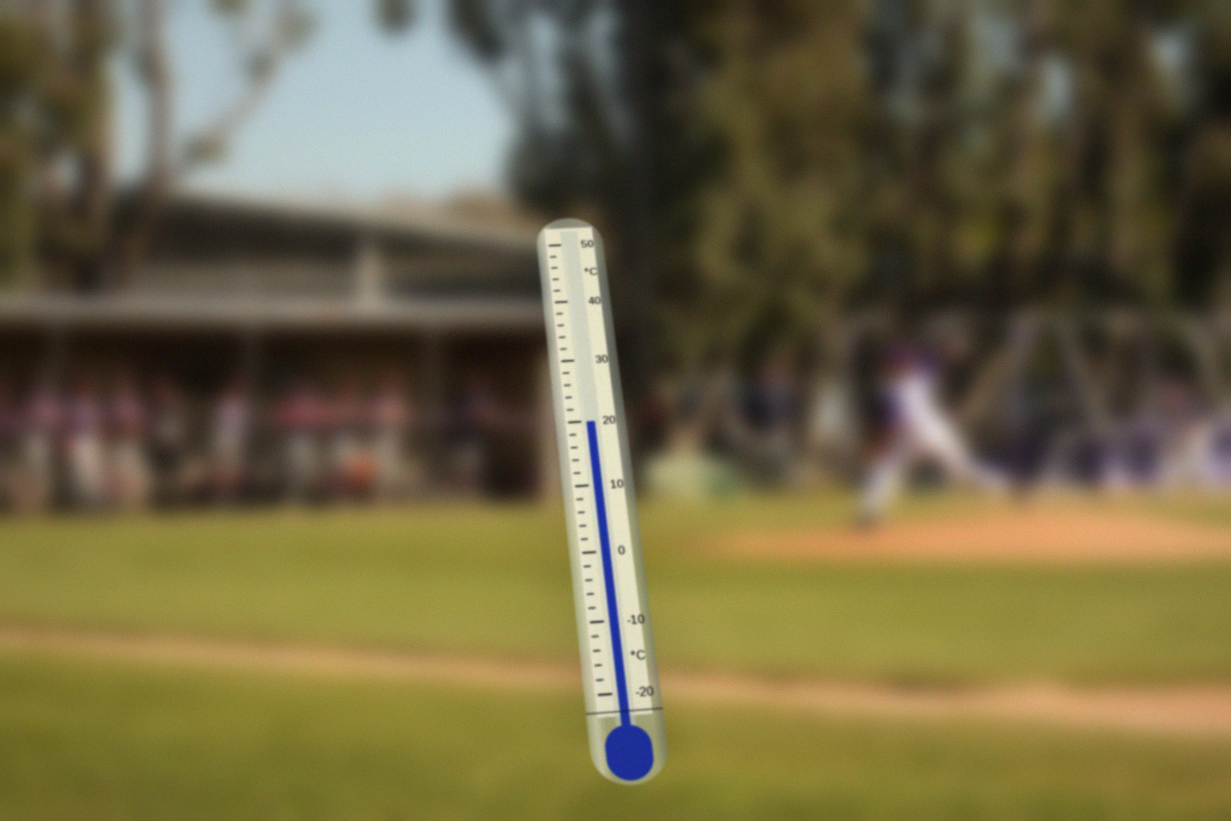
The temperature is 20 °C
